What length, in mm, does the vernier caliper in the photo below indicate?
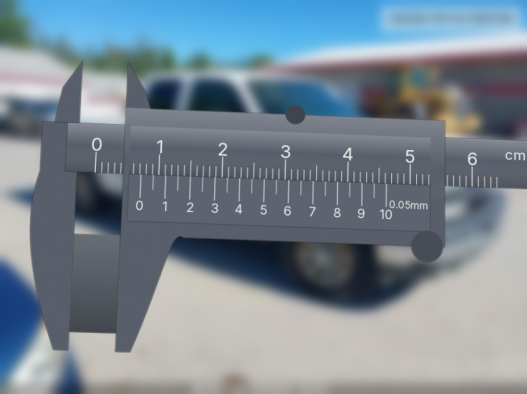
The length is 7.2 mm
